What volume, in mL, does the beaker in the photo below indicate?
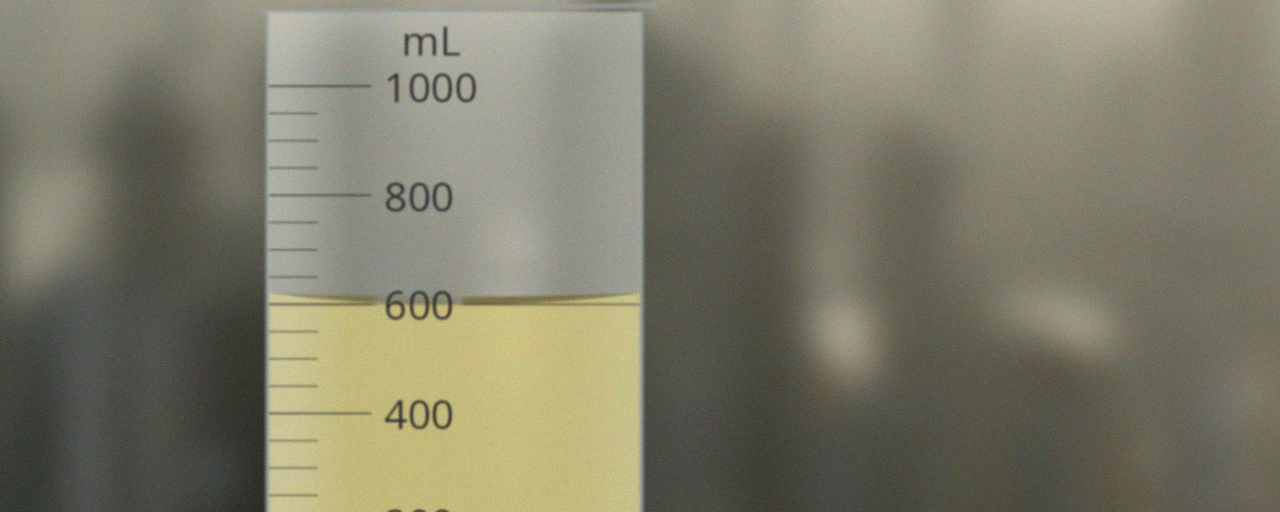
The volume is 600 mL
